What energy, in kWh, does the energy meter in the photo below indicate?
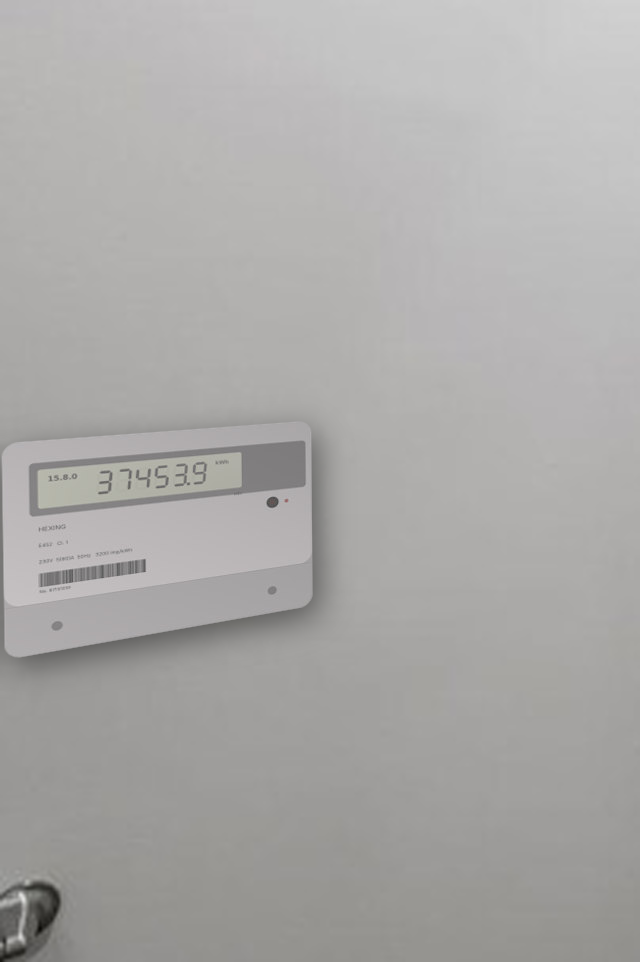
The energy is 37453.9 kWh
